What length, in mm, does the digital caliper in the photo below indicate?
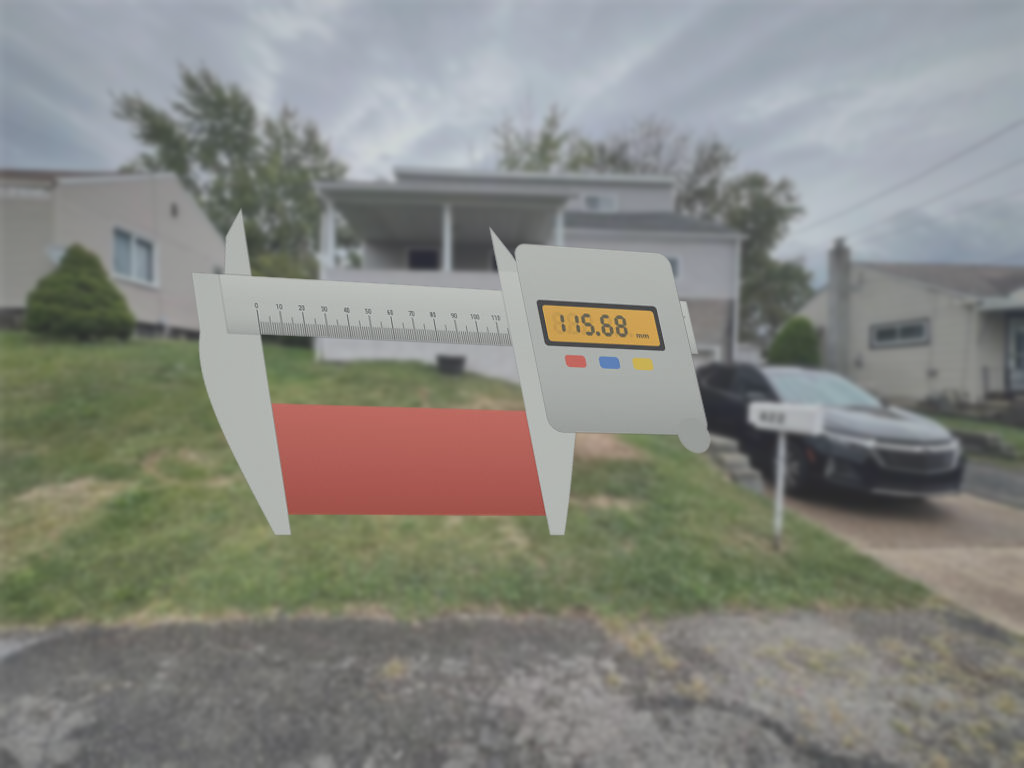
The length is 115.68 mm
